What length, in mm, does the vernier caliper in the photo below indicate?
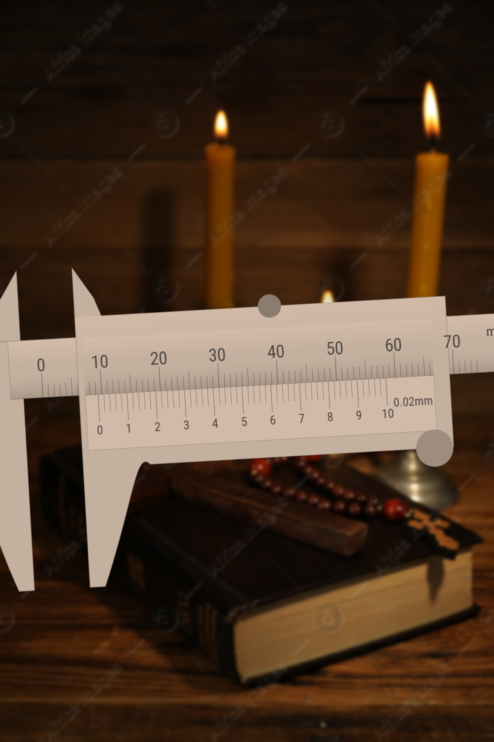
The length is 9.4 mm
